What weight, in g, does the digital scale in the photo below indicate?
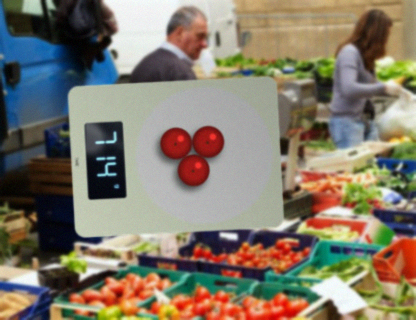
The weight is 714 g
